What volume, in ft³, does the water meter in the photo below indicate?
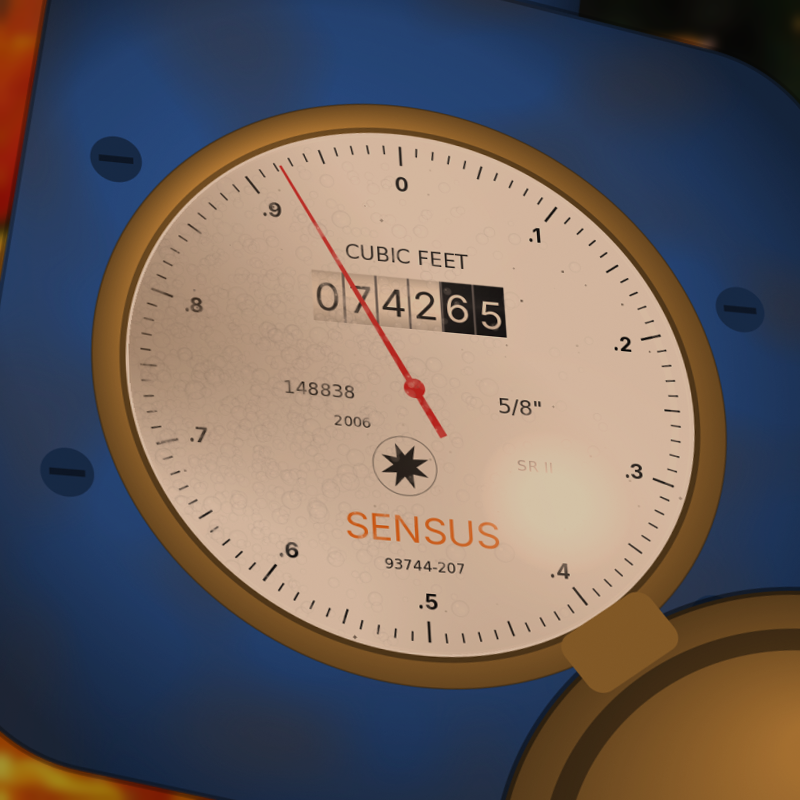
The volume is 74264.92 ft³
